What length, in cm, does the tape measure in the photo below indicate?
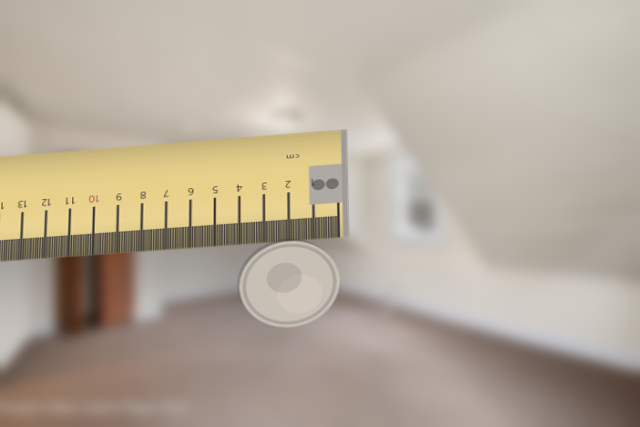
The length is 4 cm
